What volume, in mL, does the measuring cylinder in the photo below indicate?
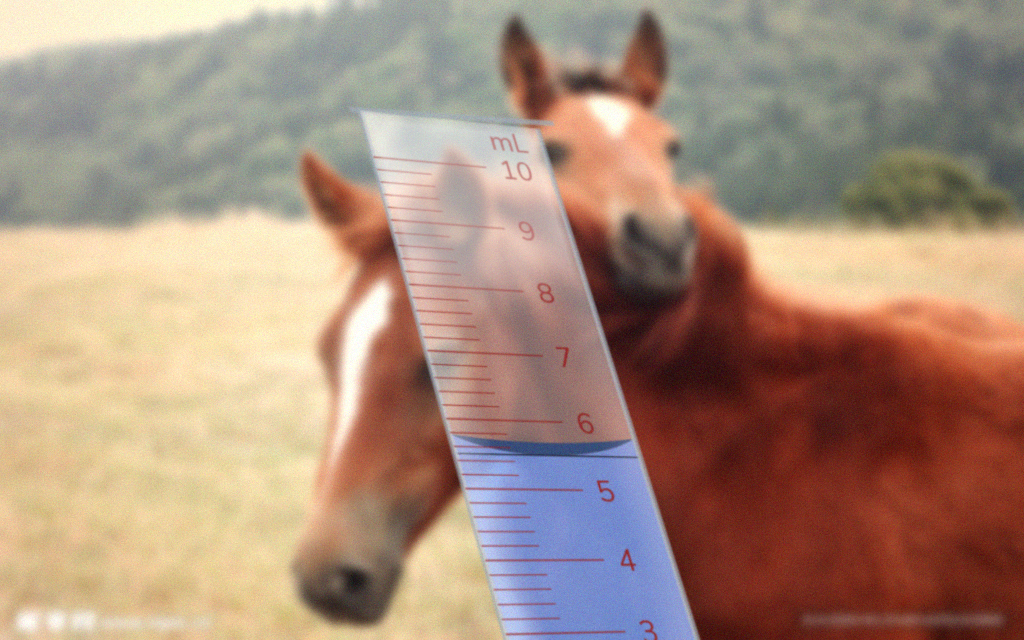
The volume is 5.5 mL
